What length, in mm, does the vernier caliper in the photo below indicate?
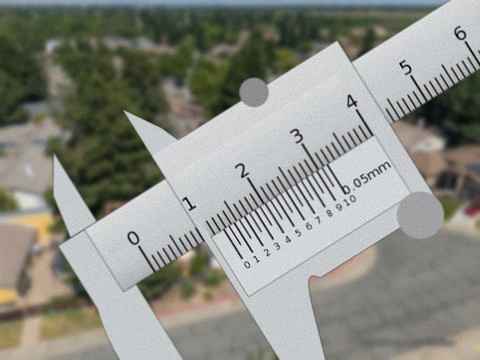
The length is 12.6 mm
